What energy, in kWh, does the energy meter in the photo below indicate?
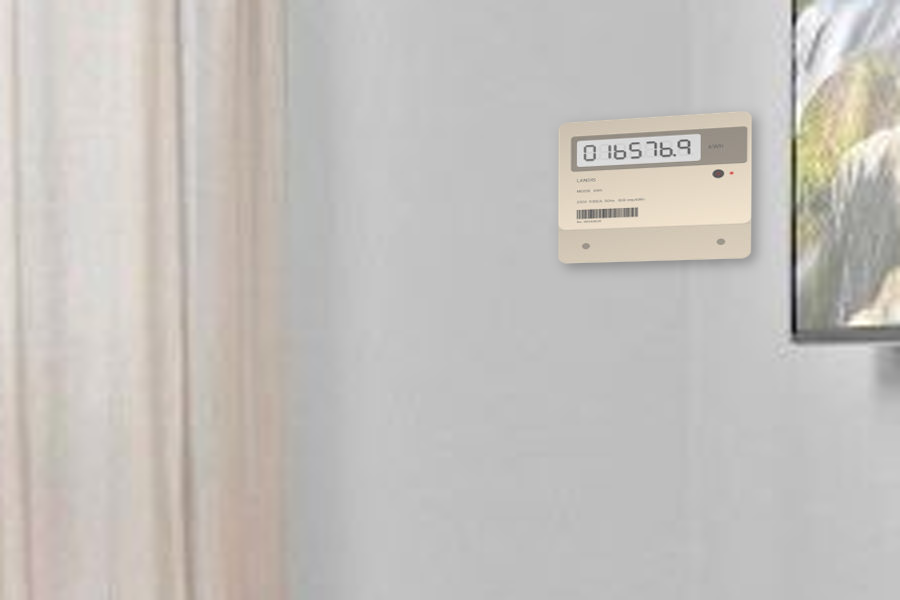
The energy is 16576.9 kWh
